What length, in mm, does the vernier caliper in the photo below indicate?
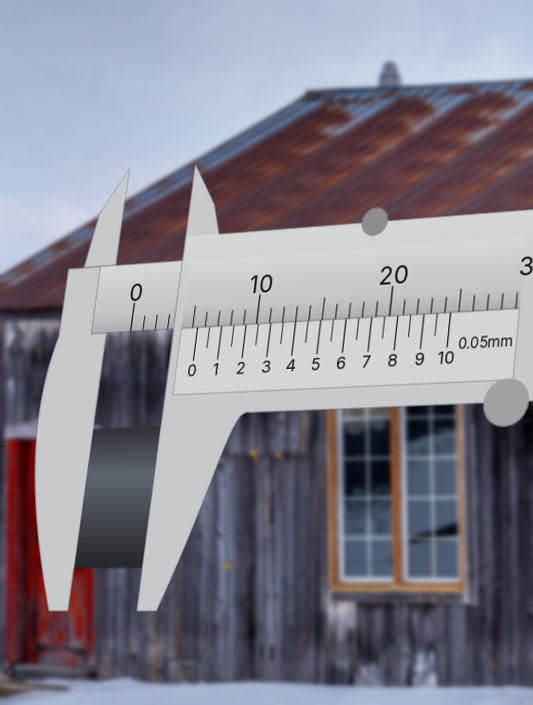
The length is 5.4 mm
